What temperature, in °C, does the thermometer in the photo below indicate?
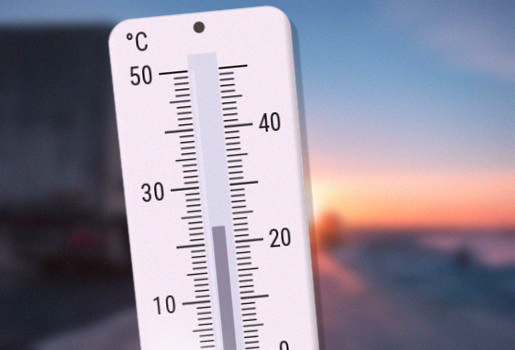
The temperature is 23 °C
